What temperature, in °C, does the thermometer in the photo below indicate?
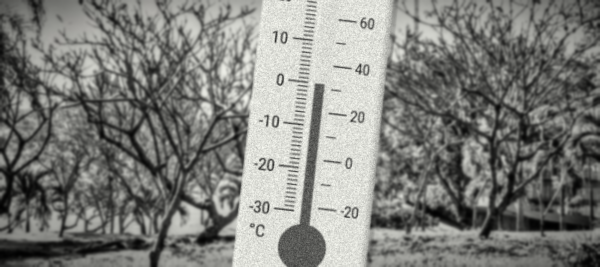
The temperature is 0 °C
